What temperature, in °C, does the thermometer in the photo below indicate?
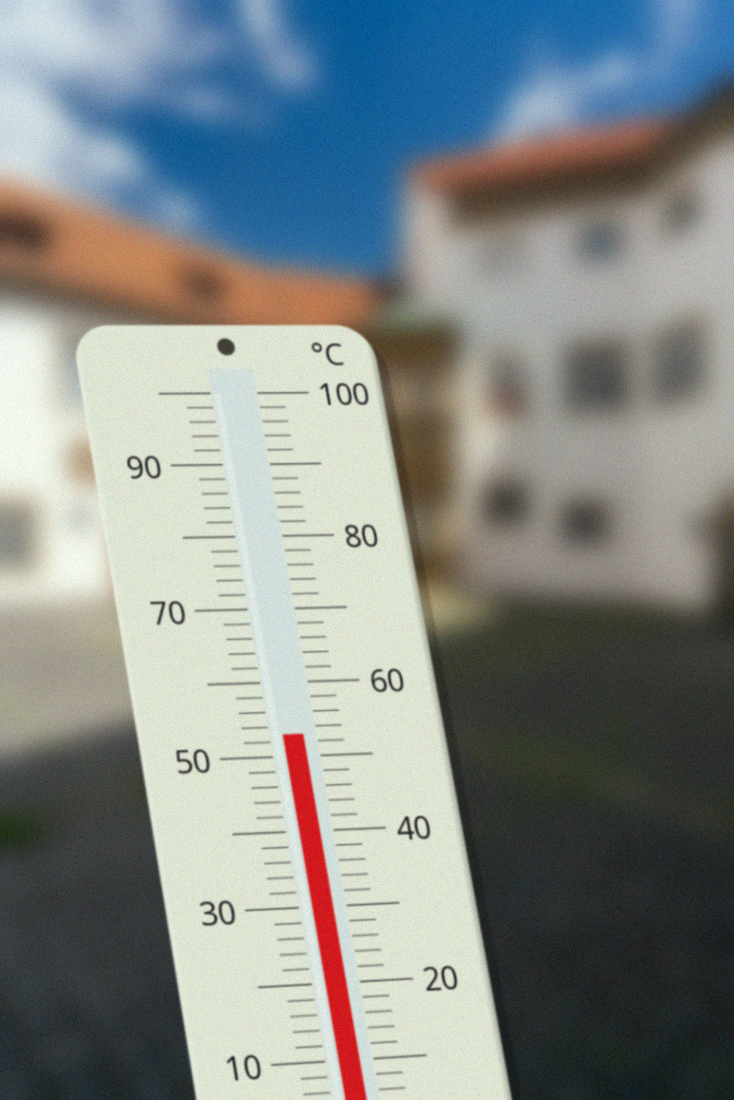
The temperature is 53 °C
